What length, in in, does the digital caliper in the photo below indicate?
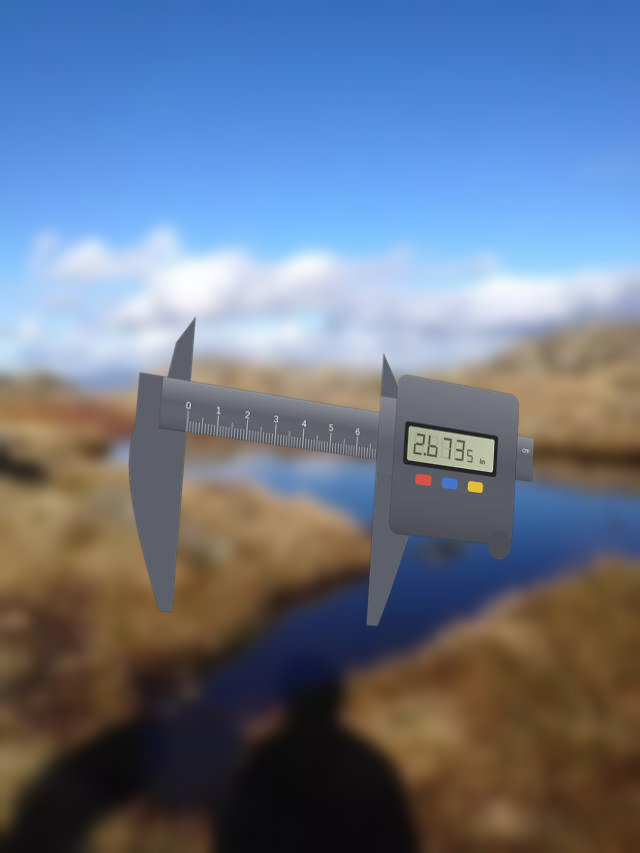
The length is 2.6735 in
